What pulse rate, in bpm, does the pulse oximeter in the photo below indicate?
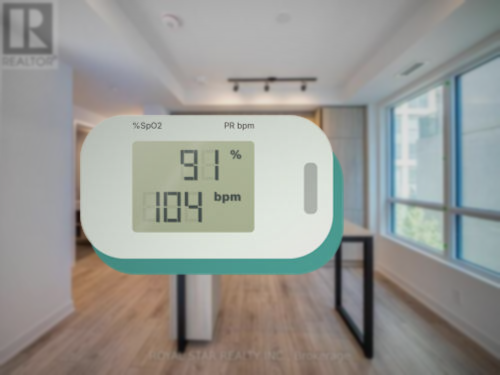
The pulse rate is 104 bpm
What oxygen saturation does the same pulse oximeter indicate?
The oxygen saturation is 91 %
